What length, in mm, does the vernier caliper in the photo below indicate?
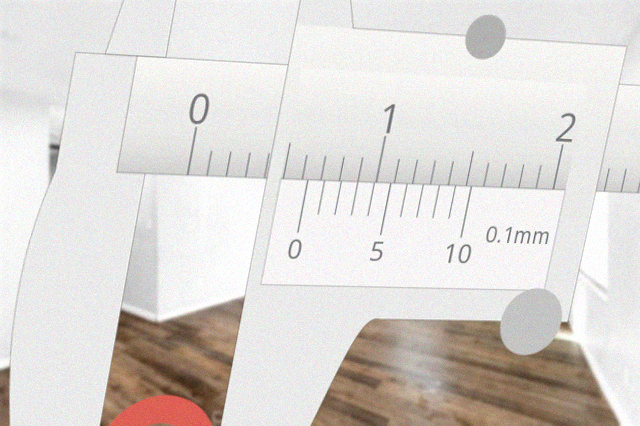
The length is 6.3 mm
